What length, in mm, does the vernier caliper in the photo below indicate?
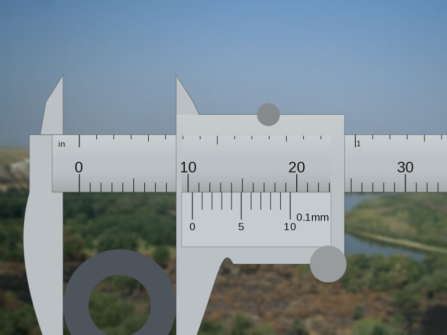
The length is 10.4 mm
